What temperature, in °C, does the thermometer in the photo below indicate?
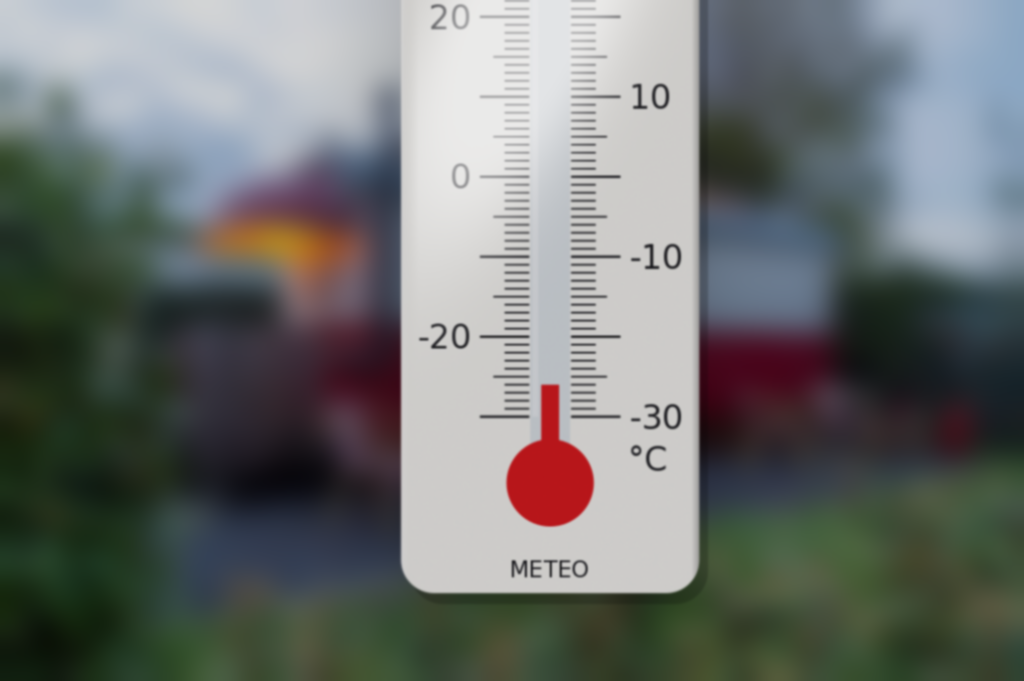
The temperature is -26 °C
